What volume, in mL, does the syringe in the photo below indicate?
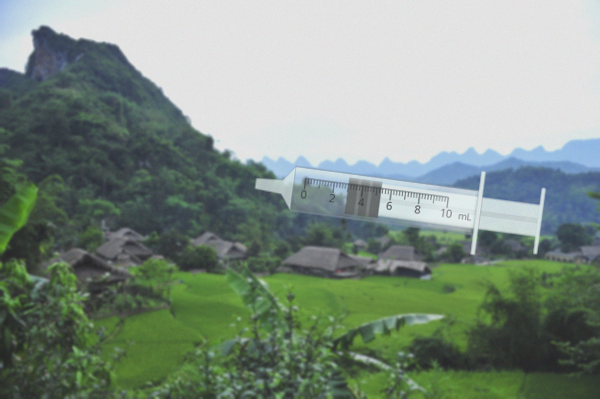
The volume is 3 mL
